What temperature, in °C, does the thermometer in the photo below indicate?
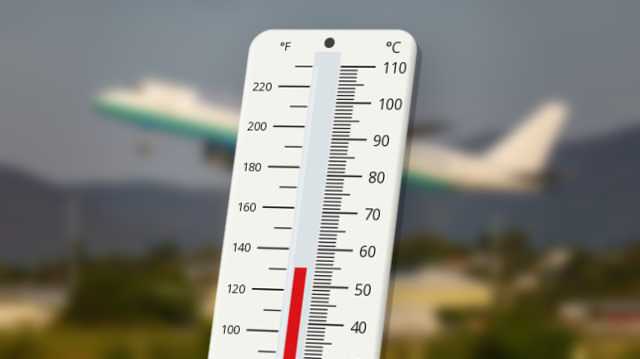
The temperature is 55 °C
